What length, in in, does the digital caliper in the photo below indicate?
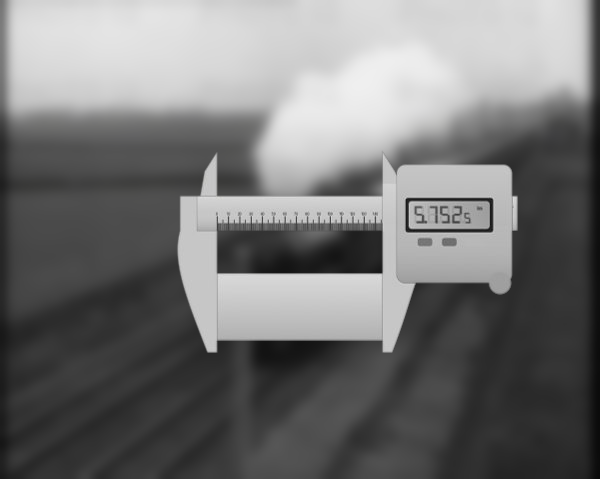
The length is 5.7525 in
